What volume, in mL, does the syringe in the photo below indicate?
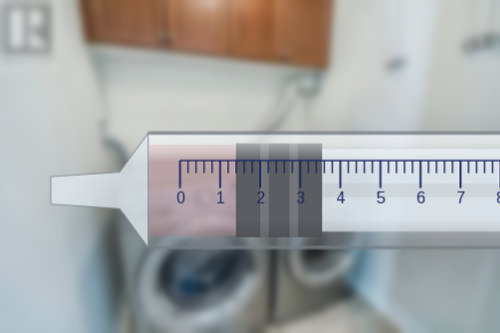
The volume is 1.4 mL
